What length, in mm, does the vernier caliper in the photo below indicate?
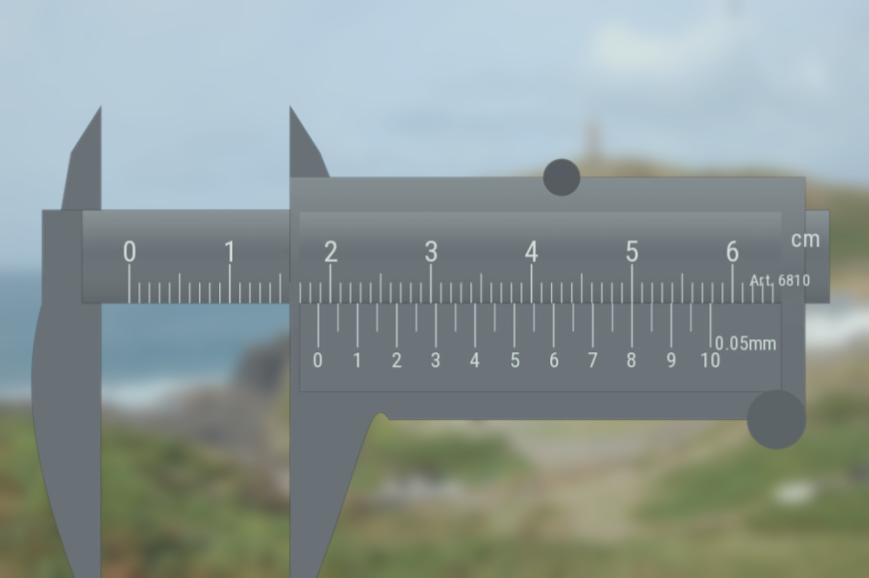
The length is 18.8 mm
